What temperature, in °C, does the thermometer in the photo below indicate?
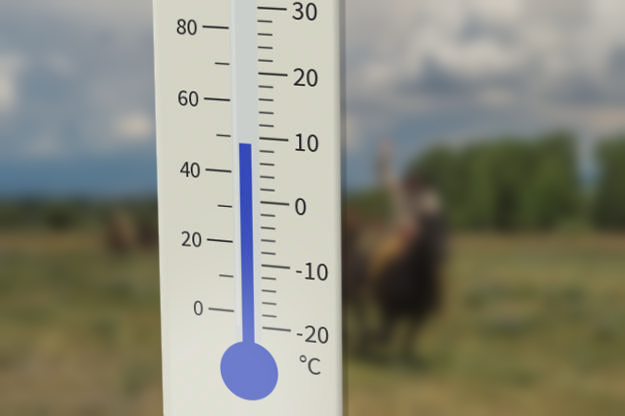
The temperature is 9 °C
